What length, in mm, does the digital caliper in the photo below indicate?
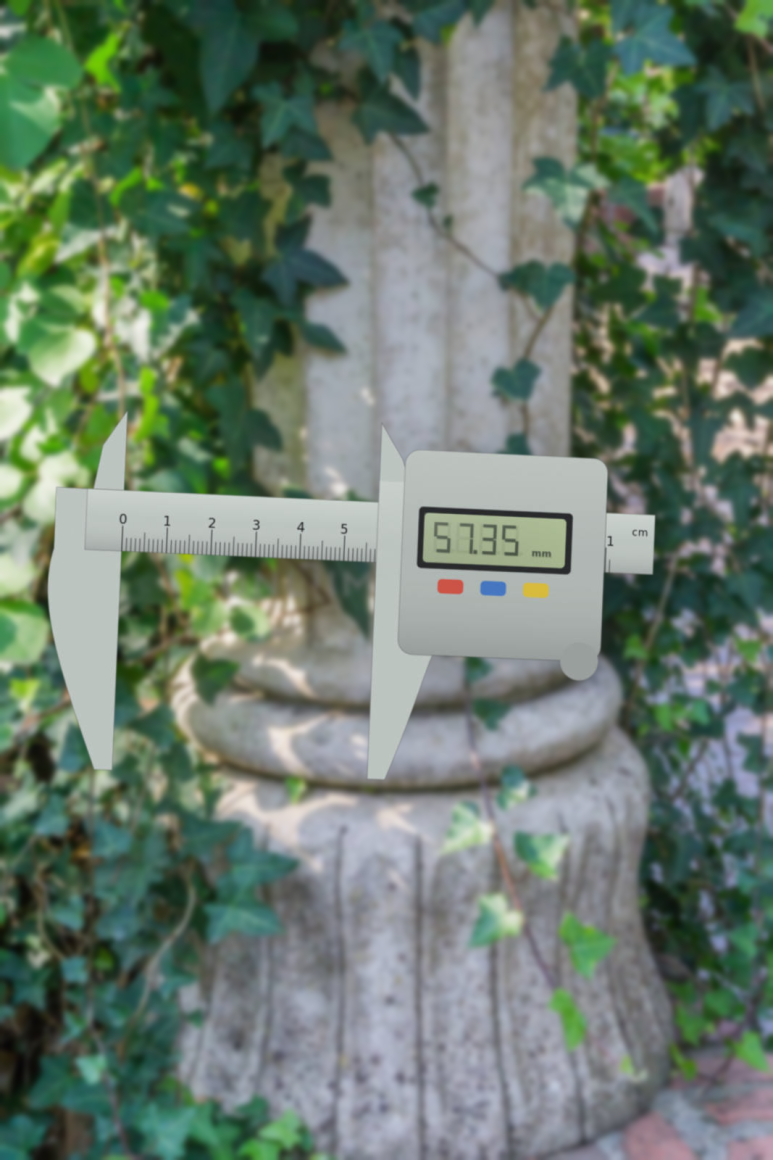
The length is 57.35 mm
